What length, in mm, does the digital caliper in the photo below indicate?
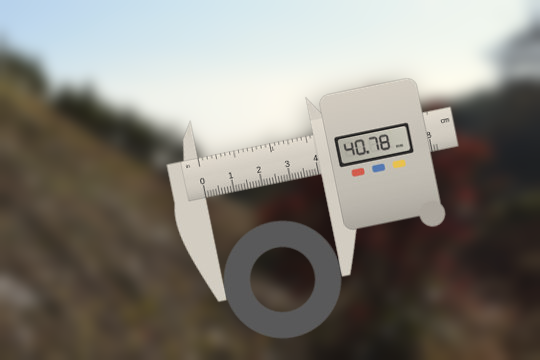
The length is 40.78 mm
